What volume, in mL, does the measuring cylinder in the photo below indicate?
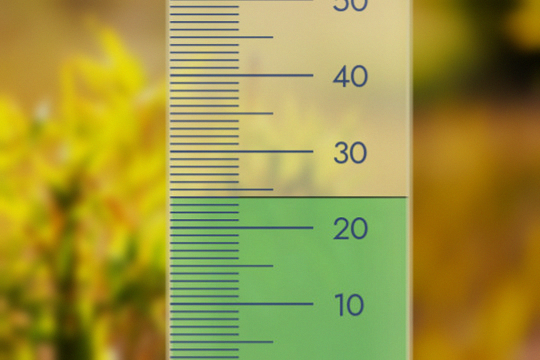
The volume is 24 mL
